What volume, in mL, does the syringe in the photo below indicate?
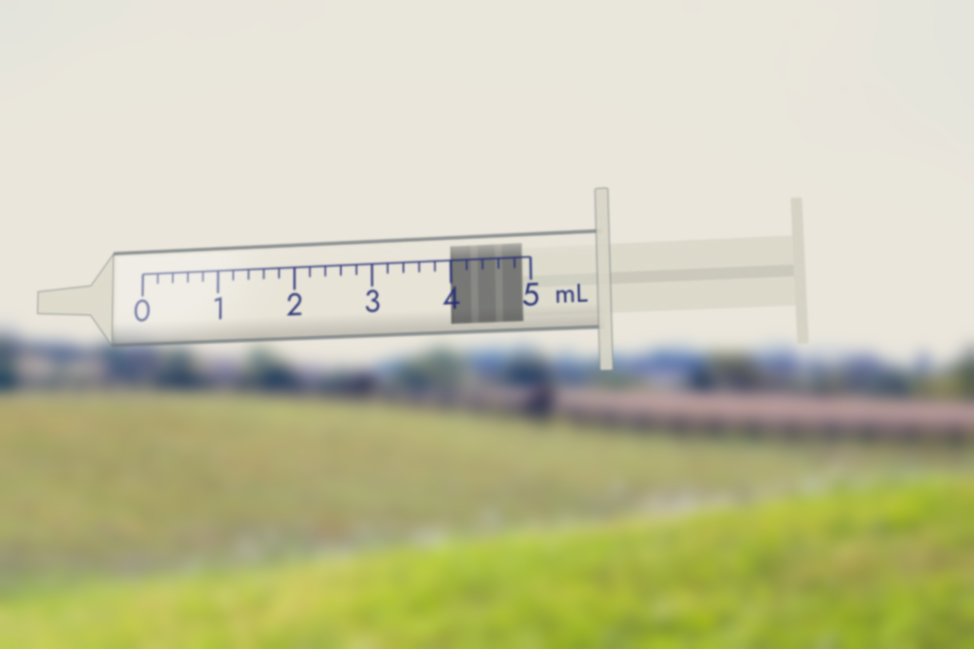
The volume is 4 mL
